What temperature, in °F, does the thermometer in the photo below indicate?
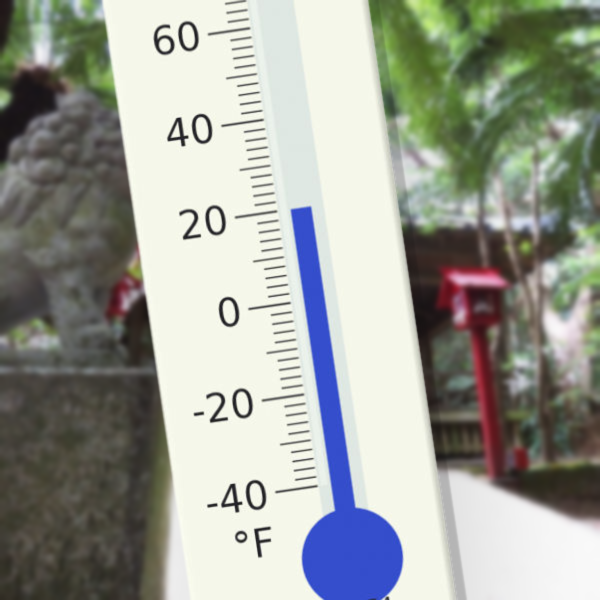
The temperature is 20 °F
